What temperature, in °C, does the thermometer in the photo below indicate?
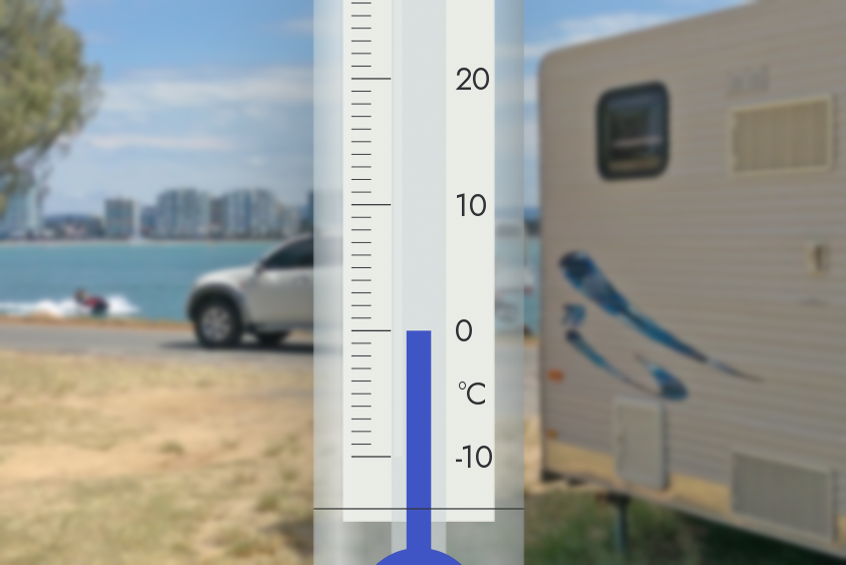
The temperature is 0 °C
